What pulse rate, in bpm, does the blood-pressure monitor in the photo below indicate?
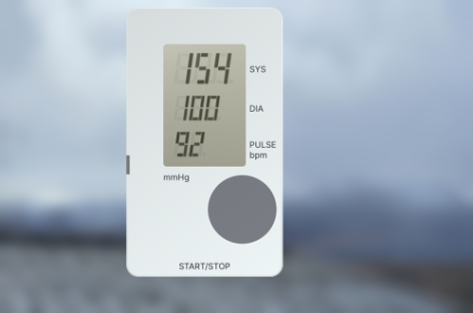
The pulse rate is 92 bpm
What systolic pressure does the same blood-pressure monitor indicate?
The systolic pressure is 154 mmHg
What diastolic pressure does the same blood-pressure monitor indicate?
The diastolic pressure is 100 mmHg
